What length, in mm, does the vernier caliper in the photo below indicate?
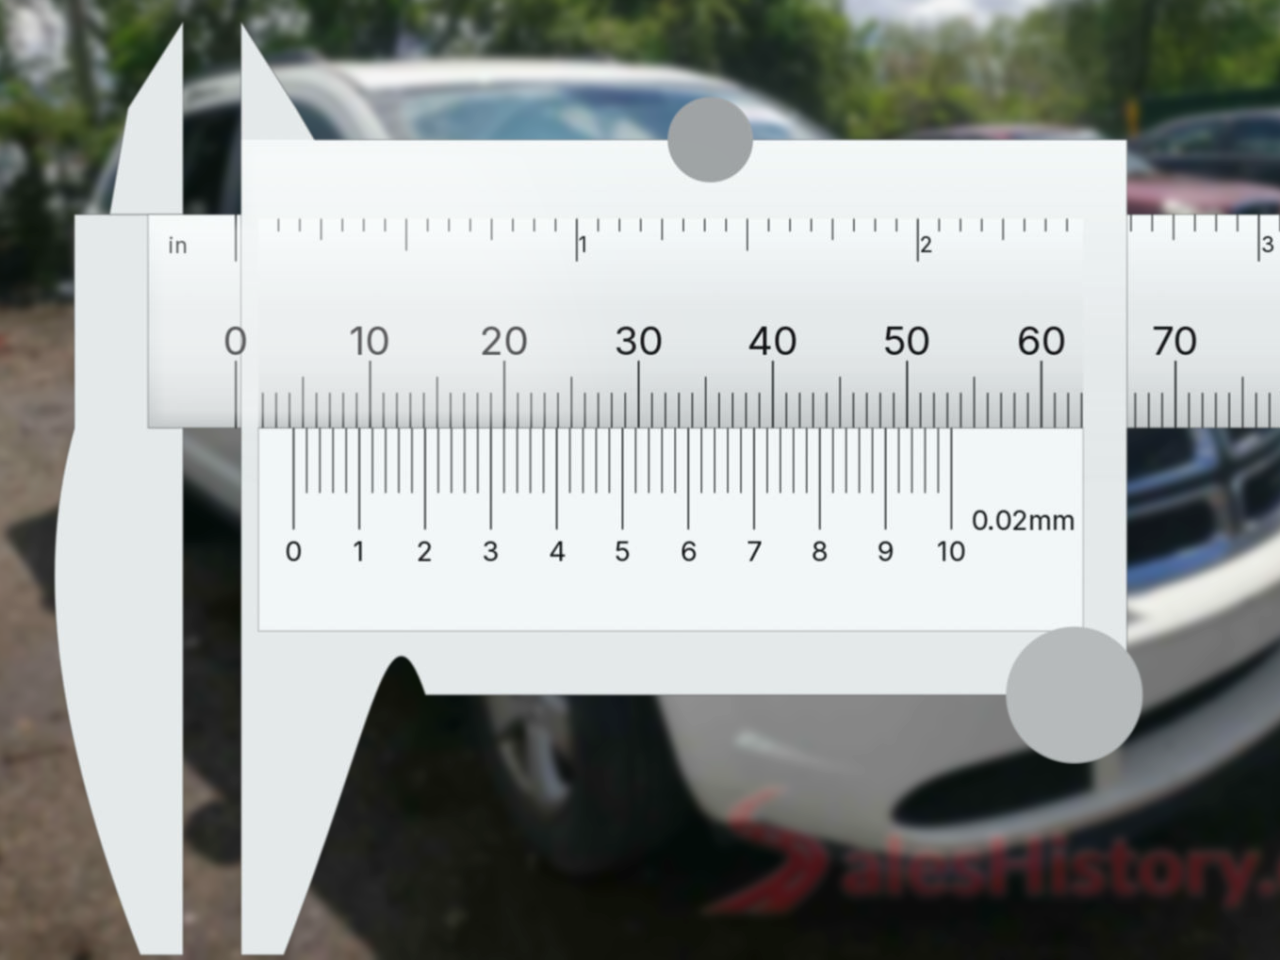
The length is 4.3 mm
